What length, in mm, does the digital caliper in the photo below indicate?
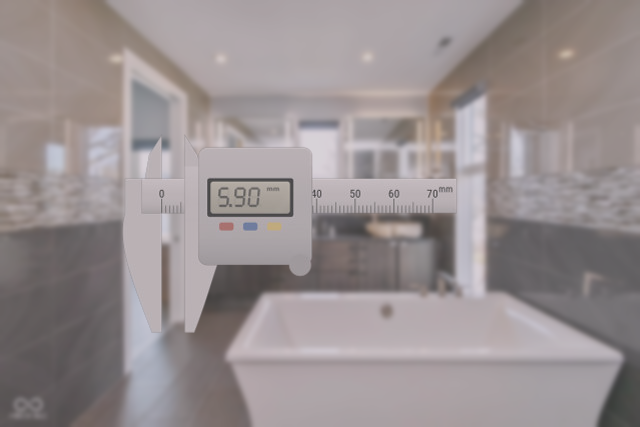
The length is 5.90 mm
